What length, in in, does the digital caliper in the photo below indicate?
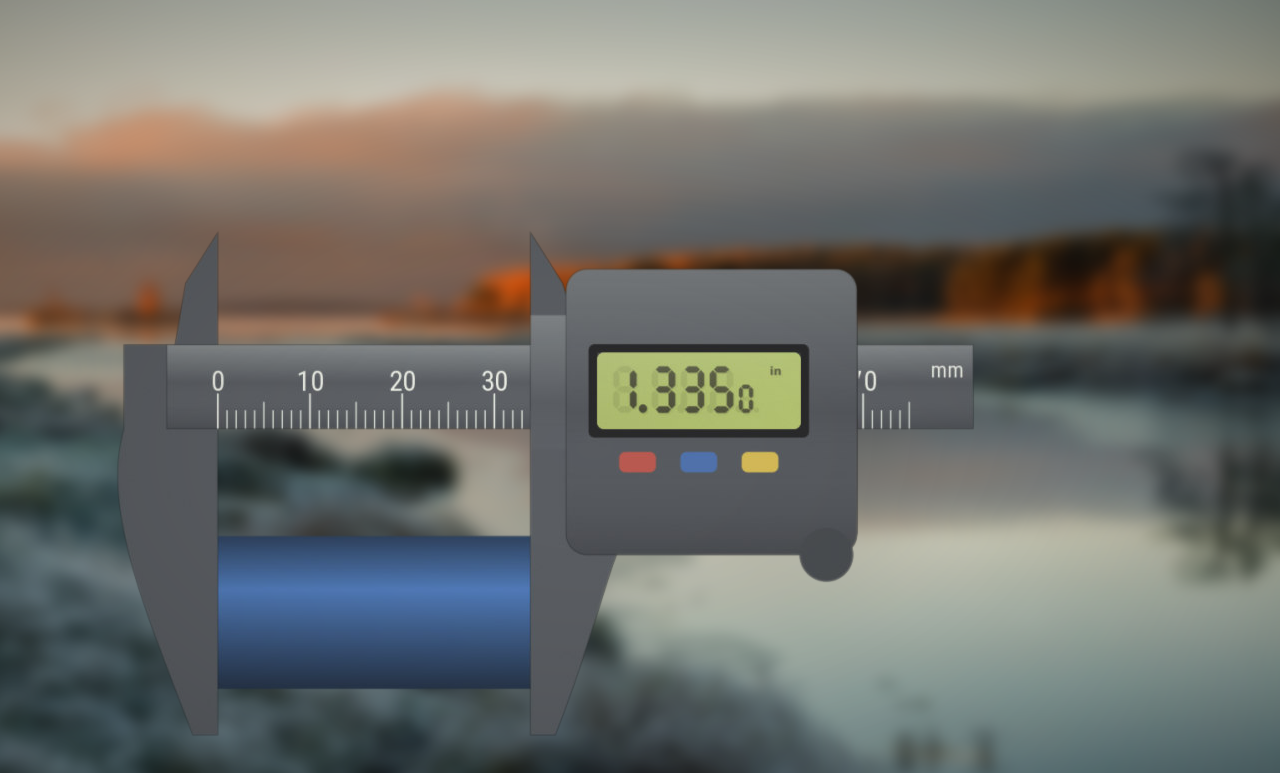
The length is 1.3350 in
